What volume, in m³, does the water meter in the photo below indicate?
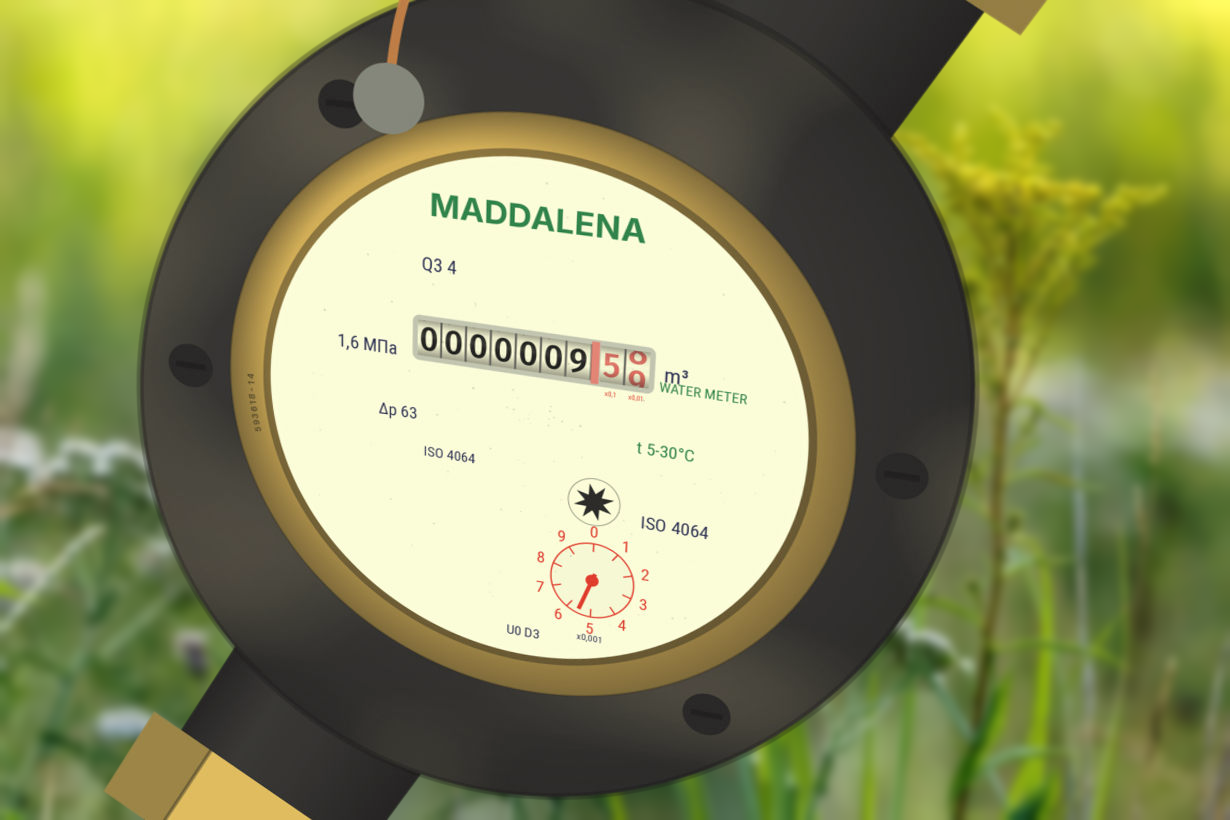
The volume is 9.585 m³
